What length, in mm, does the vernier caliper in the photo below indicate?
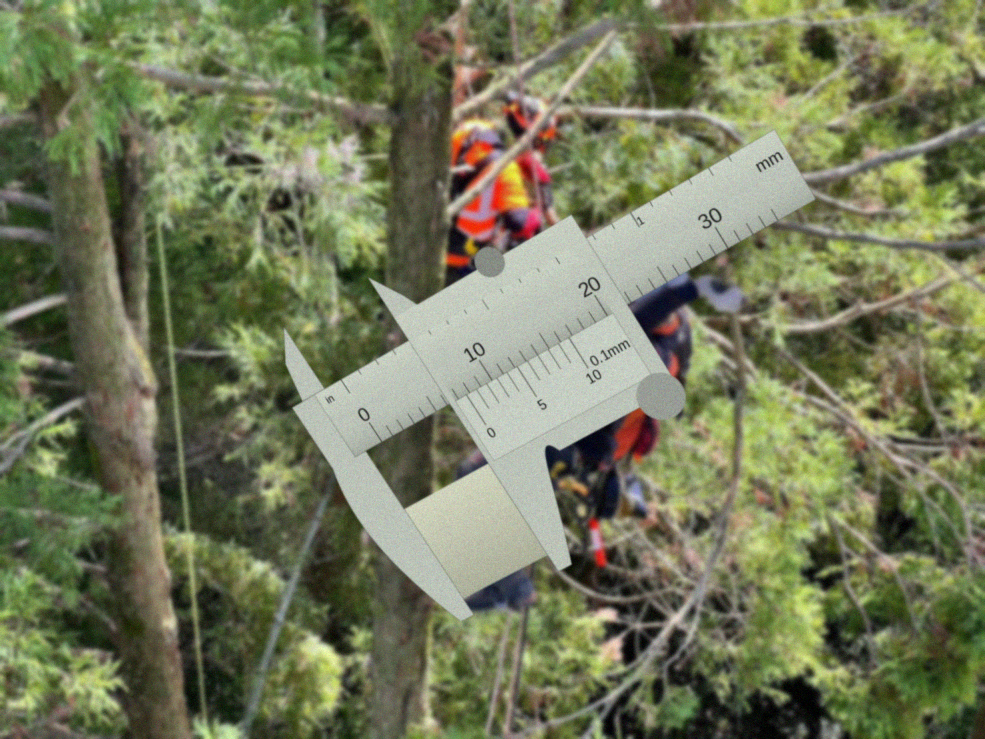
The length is 7.7 mm
